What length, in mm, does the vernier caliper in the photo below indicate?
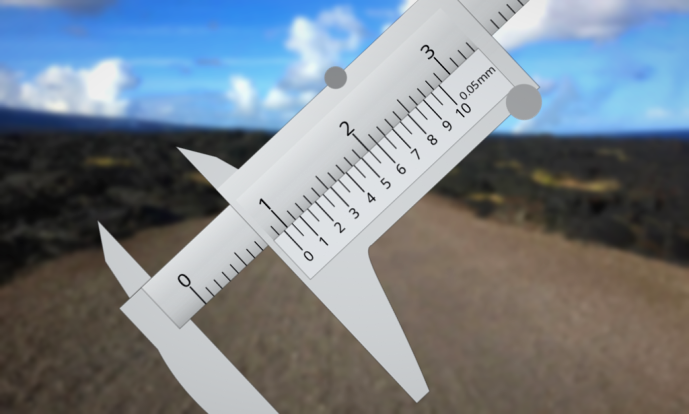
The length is 9.6 mm
